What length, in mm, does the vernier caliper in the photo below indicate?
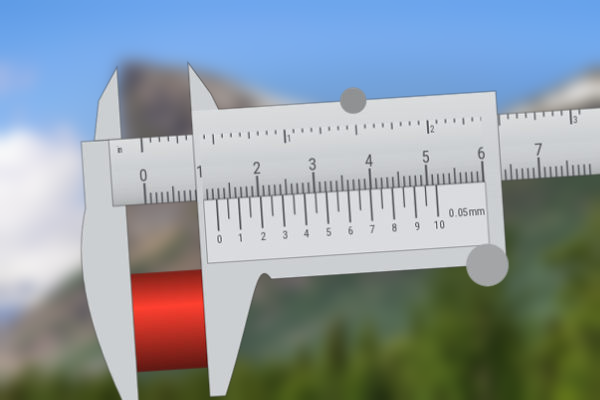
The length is 12.6 mm
